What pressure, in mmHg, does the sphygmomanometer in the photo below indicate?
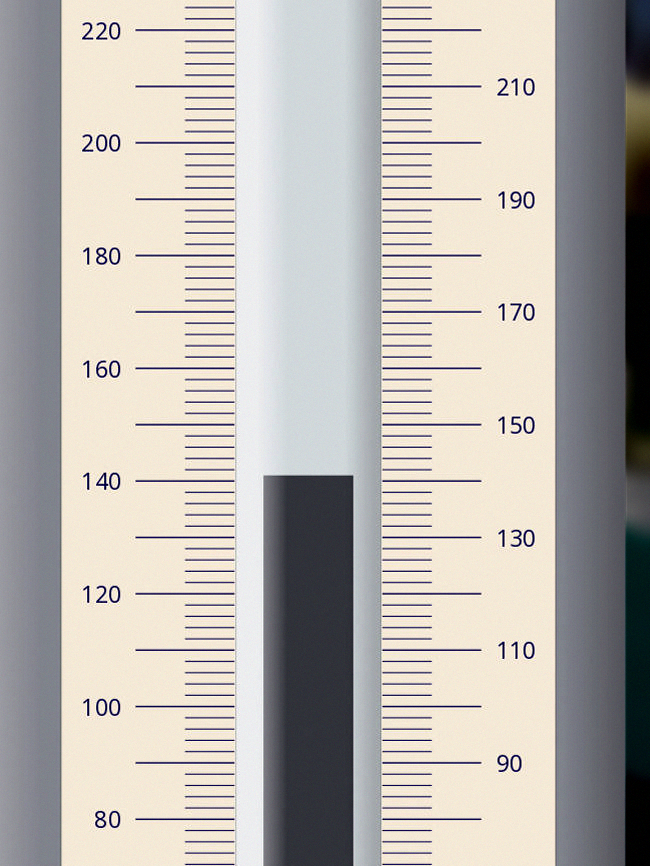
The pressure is 141 mmHg
